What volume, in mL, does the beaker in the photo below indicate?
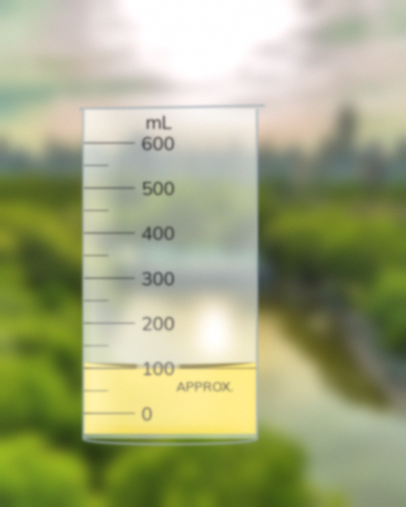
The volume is 100 mL
